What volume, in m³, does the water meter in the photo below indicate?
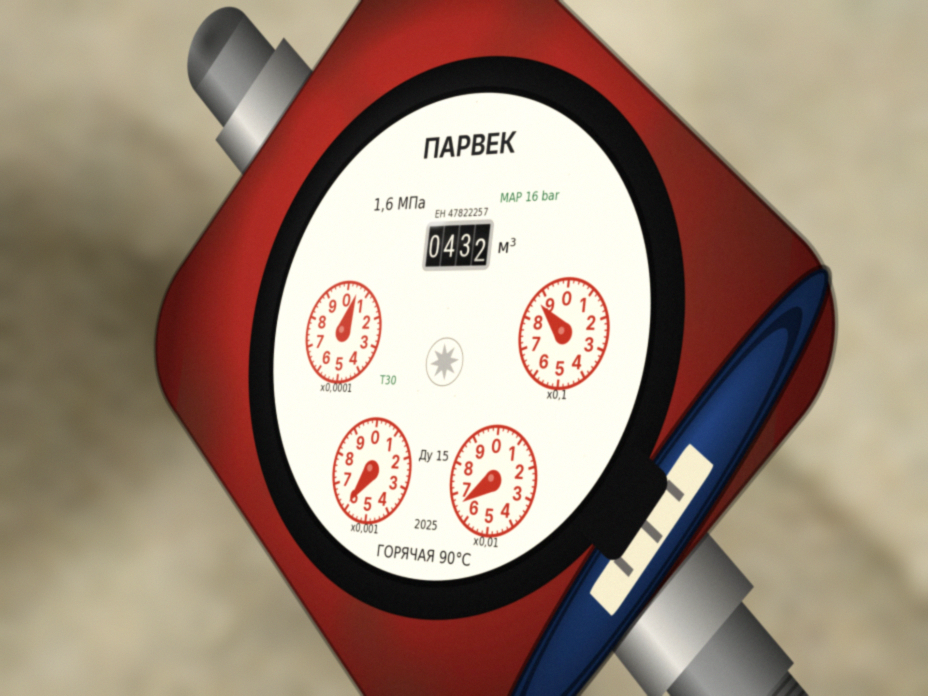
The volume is 431.8660 m³
